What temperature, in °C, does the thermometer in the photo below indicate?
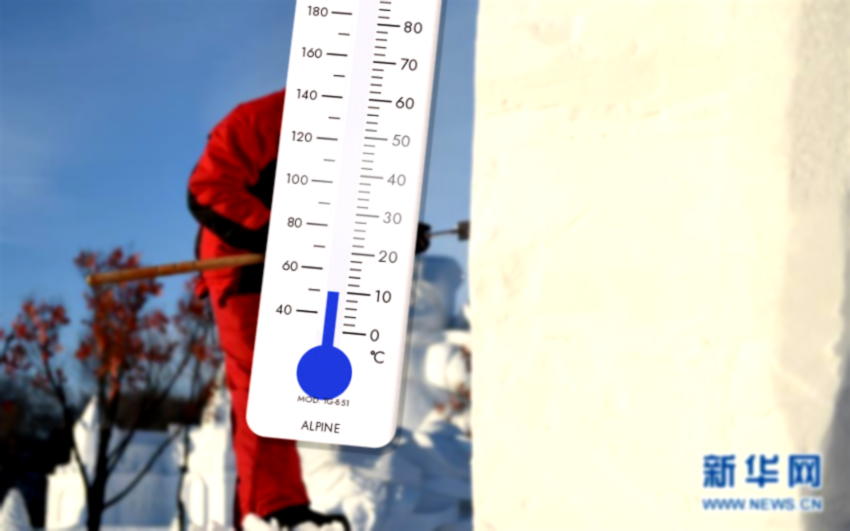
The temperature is 10 °C
